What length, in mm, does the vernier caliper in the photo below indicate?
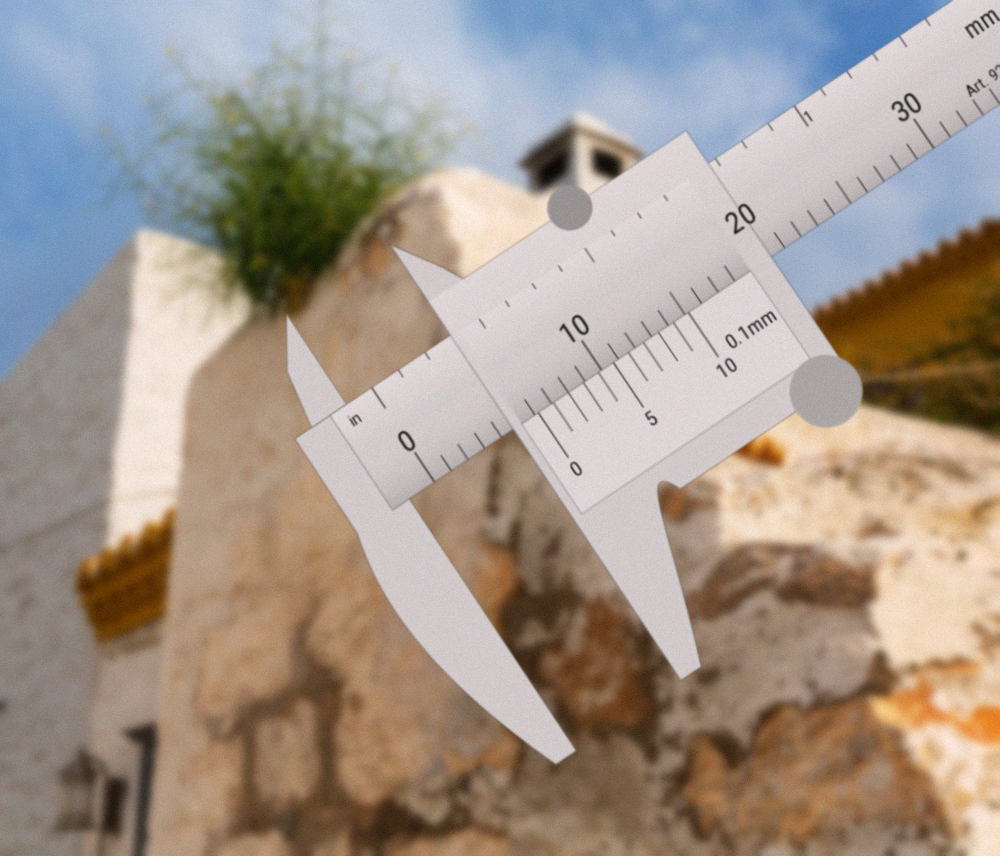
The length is 6.2 mm
